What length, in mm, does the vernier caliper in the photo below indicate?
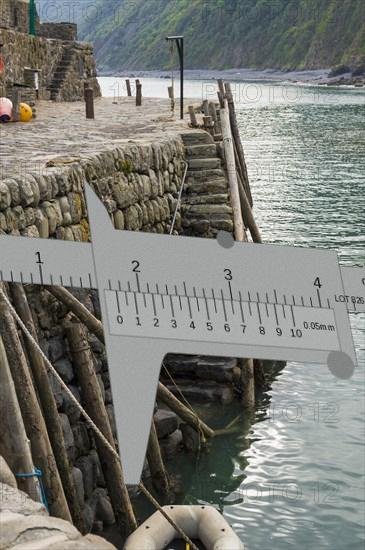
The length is 17.6 mm
